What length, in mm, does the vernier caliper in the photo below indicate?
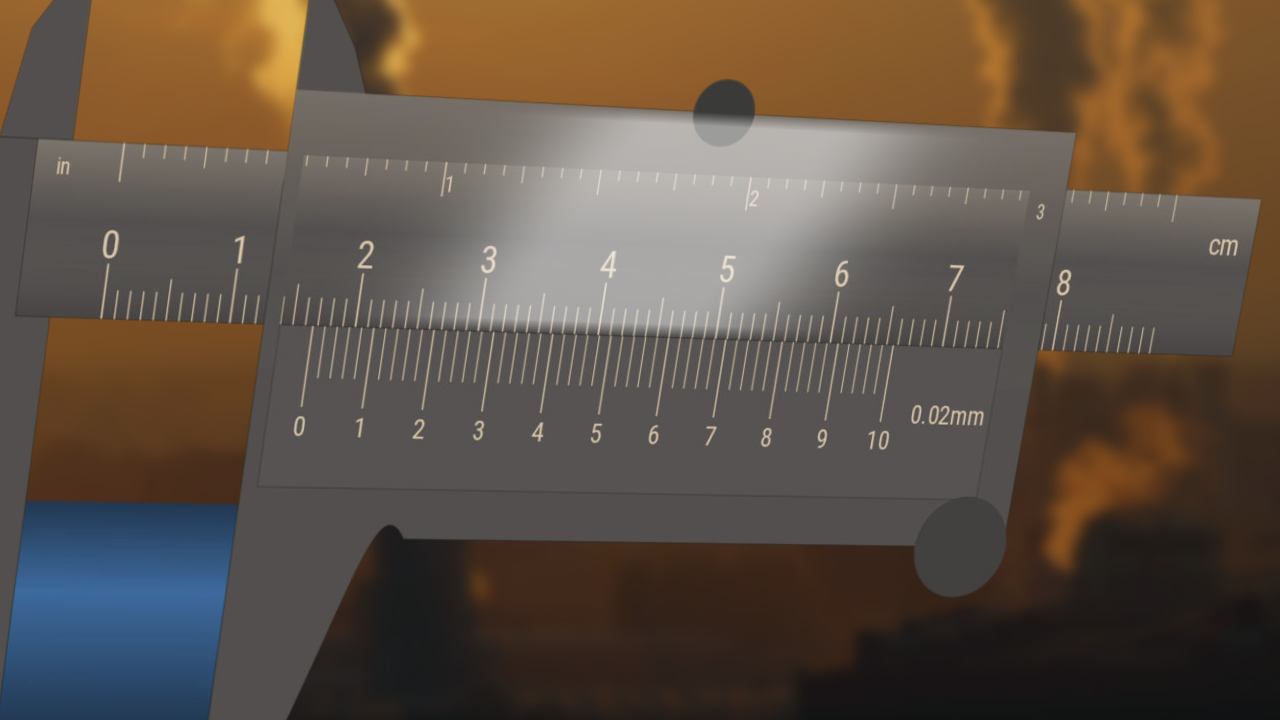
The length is 16.6 mm
